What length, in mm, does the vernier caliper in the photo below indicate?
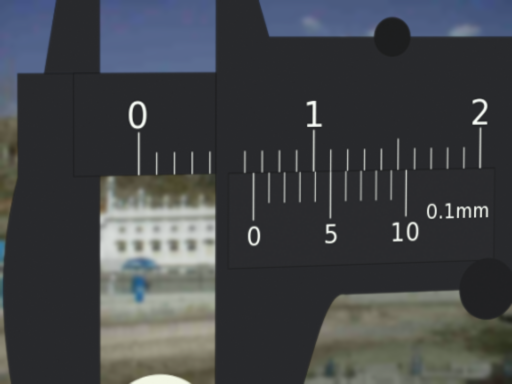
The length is 6.5 mm
